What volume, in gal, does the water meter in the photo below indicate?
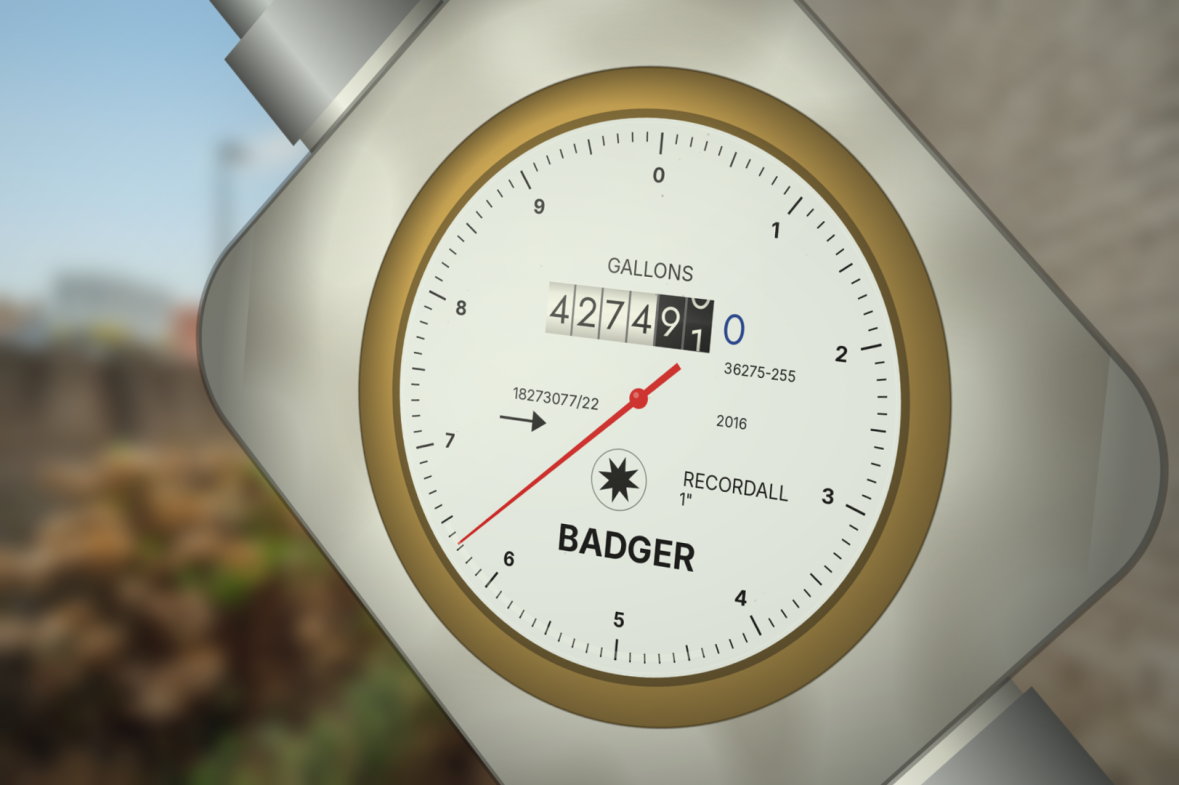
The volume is 4274906.3 gal
